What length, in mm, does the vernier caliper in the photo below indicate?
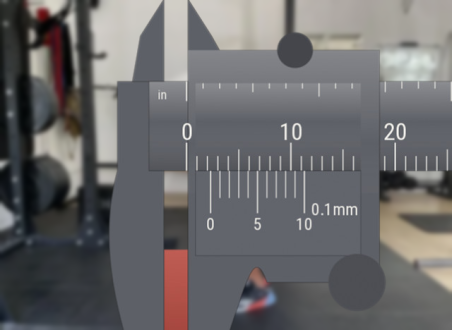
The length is 2.3 mm
